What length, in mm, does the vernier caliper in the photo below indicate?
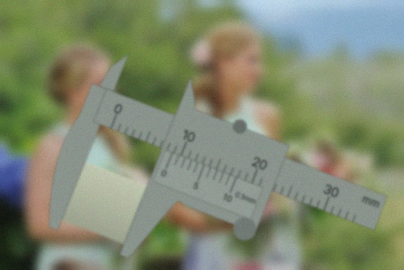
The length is 8.8 mm
